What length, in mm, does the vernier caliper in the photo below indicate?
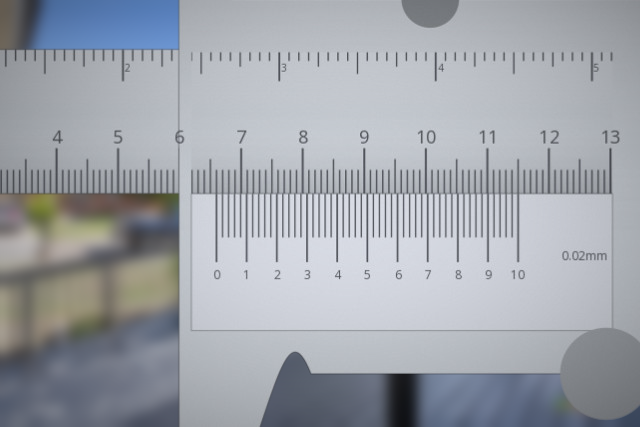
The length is 66.0 mm
